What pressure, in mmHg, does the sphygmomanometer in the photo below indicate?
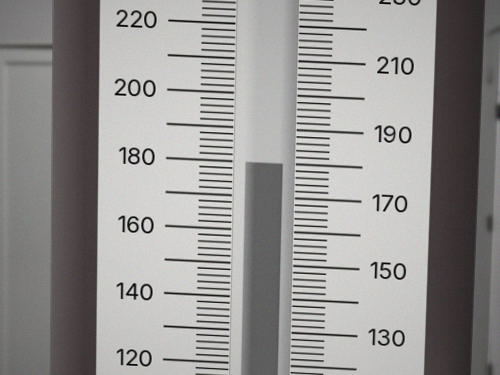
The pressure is 180 mmHg
